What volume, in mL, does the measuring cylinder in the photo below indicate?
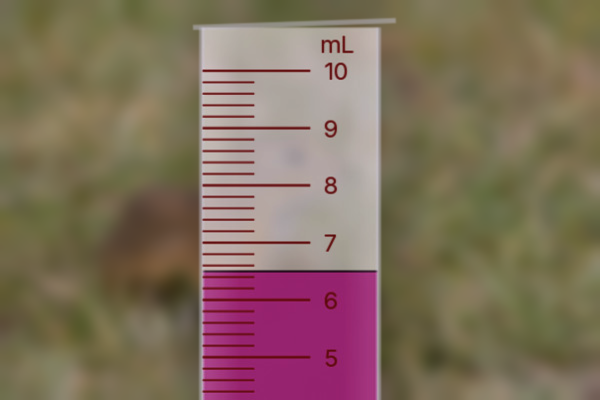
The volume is 6.5 mL
